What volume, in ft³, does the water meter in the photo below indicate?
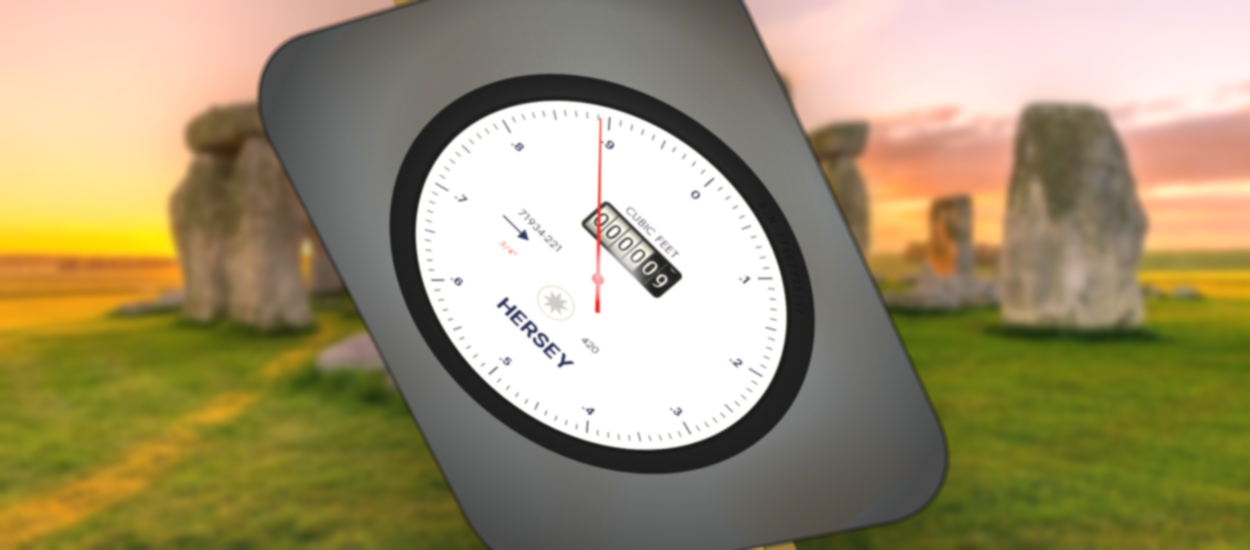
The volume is 8.89 ft³
